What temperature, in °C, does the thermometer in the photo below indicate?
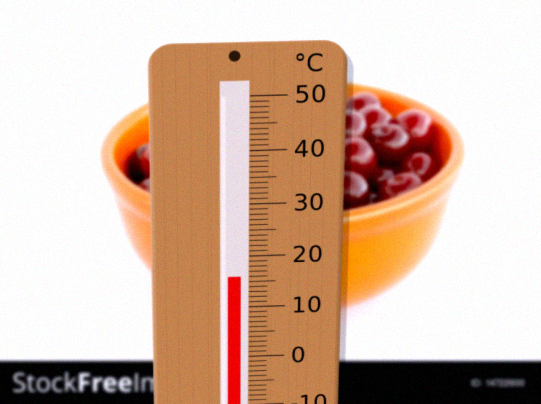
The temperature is 16 °C
